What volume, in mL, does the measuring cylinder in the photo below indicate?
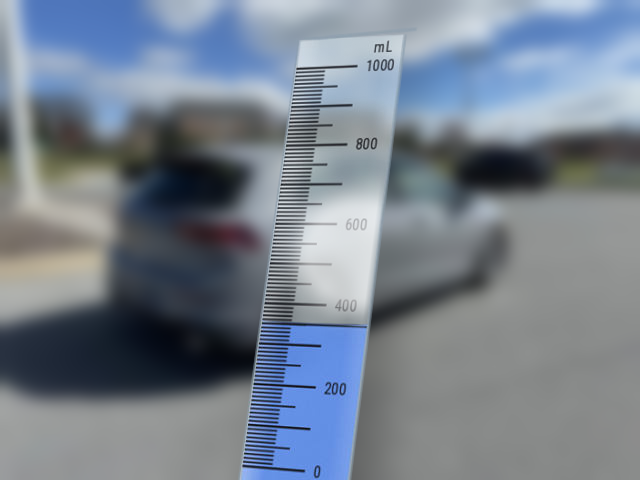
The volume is 350 mL
